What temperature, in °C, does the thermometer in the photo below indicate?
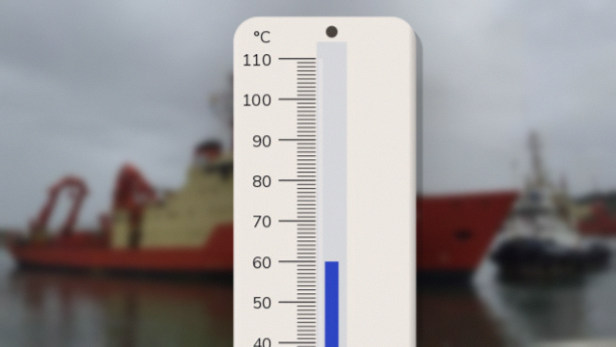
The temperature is 60 °C
